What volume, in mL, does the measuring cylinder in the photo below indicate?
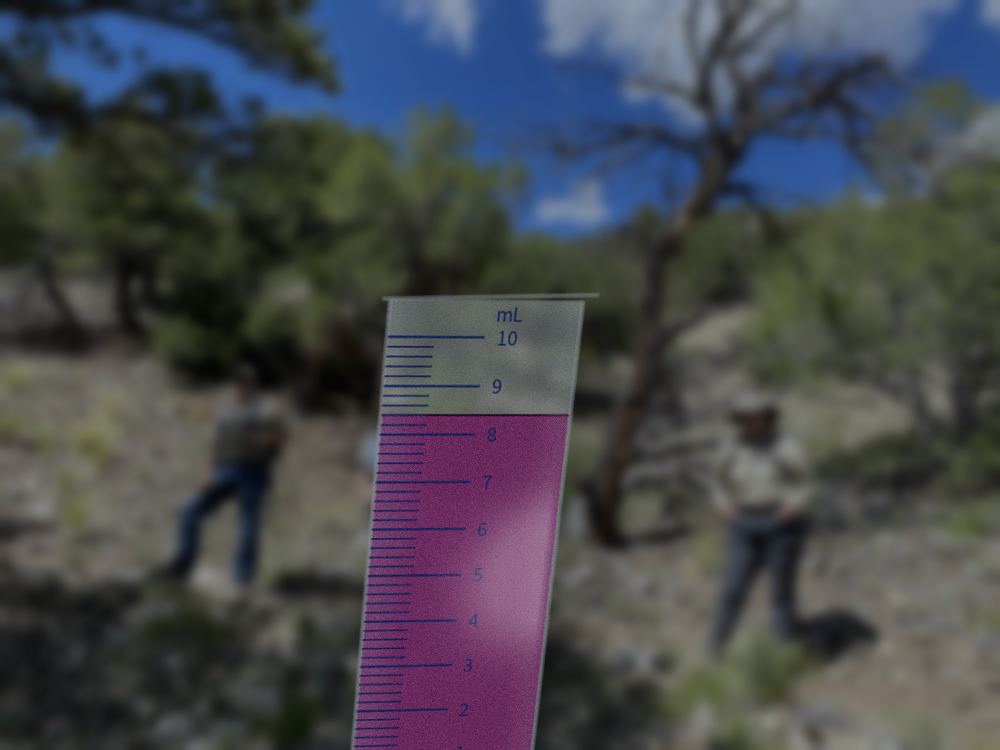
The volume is 8.4 mL
